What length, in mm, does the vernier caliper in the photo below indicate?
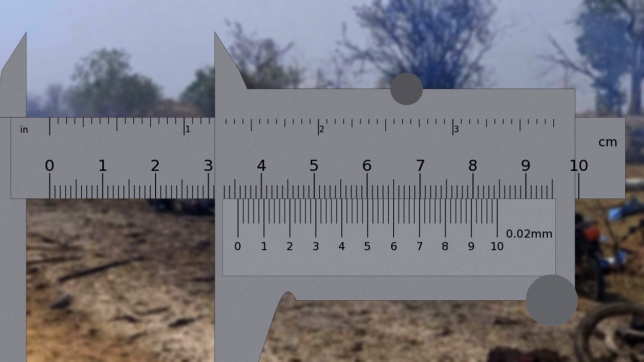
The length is 35.6 mm
